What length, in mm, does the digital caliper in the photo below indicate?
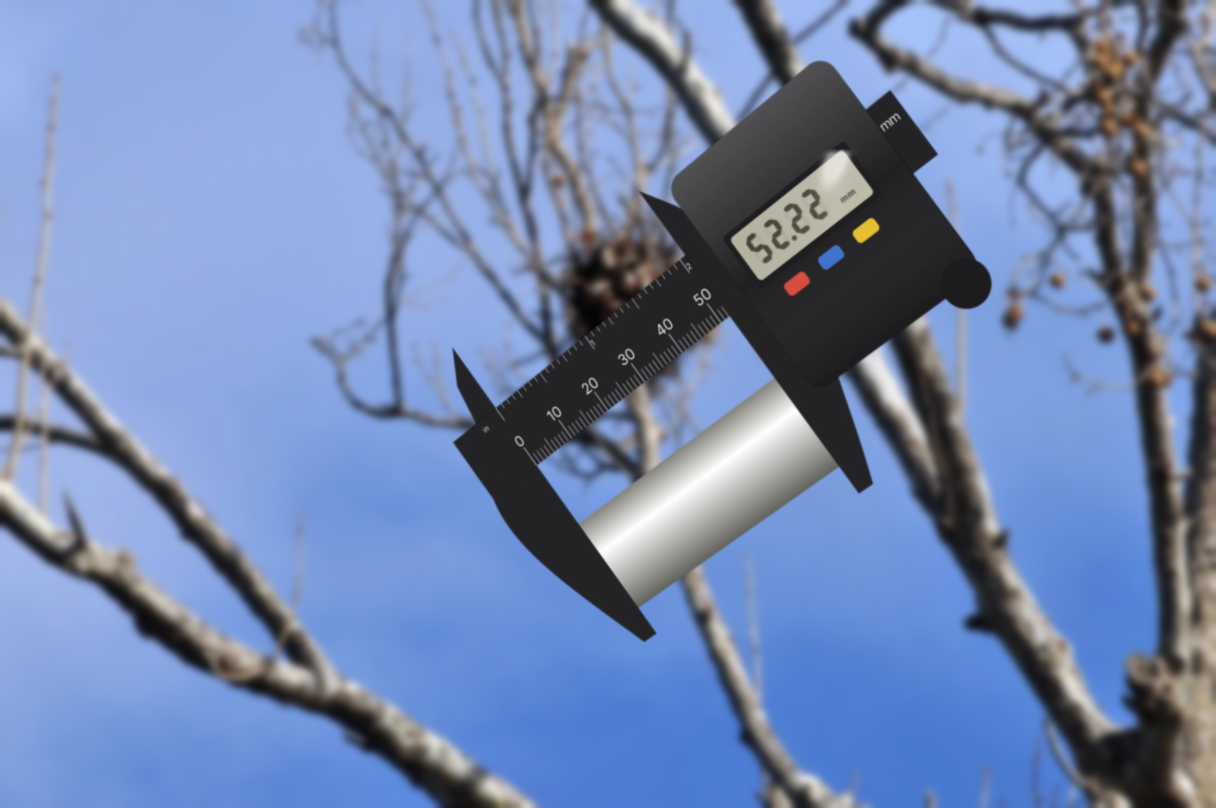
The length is 52.22 mm
